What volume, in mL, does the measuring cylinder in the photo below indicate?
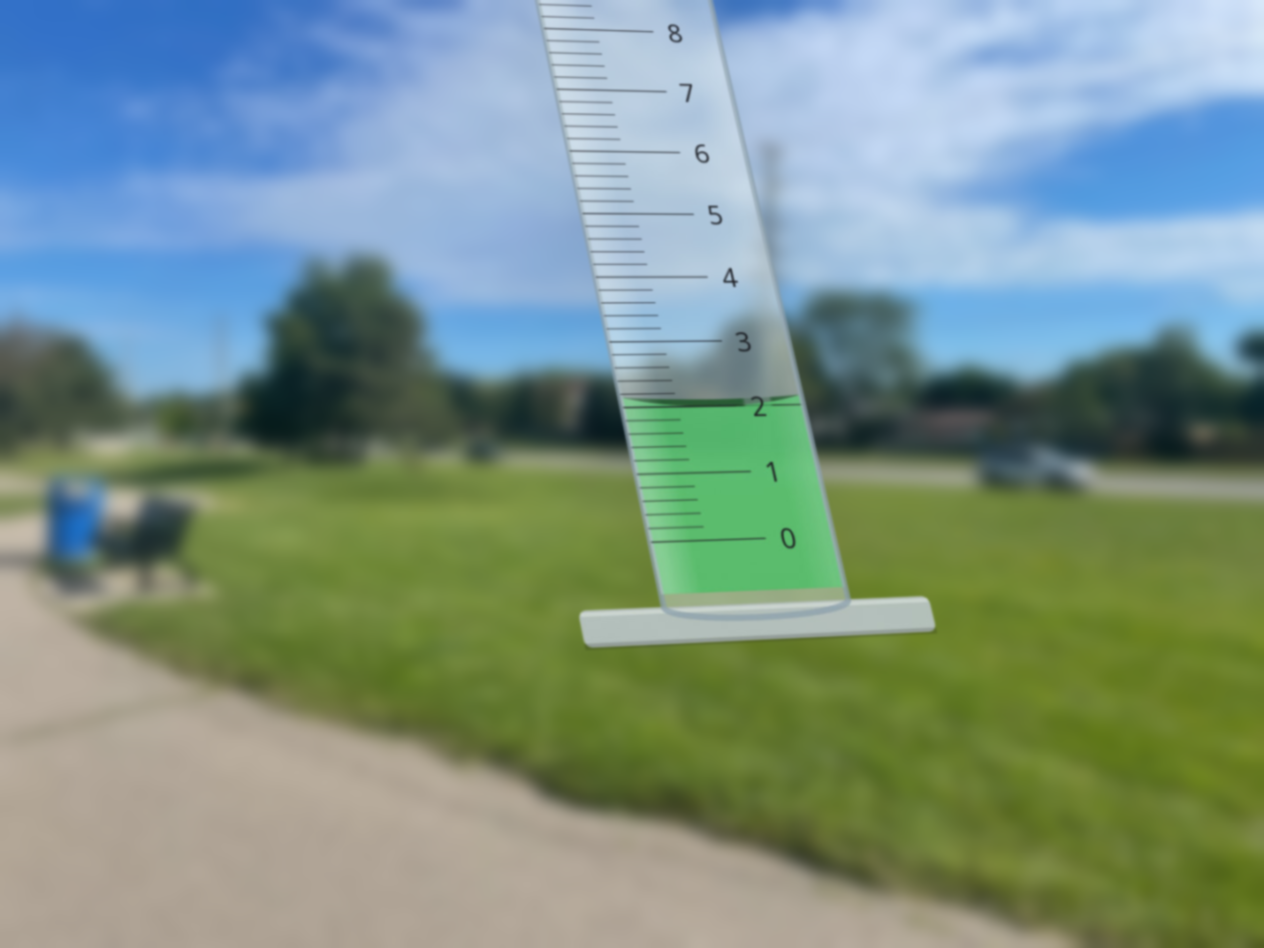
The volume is 2 mL
